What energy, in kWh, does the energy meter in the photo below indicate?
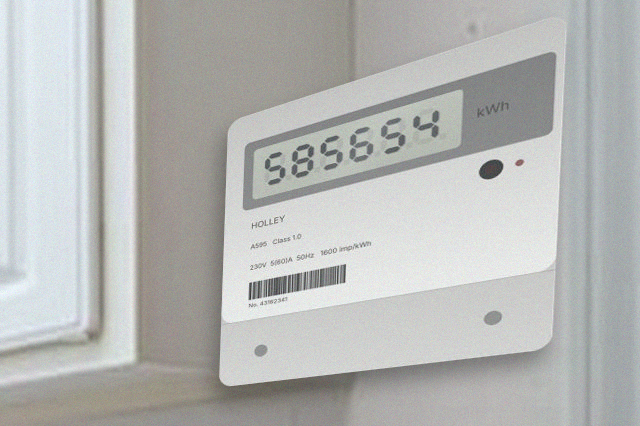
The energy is 585654 kWh
